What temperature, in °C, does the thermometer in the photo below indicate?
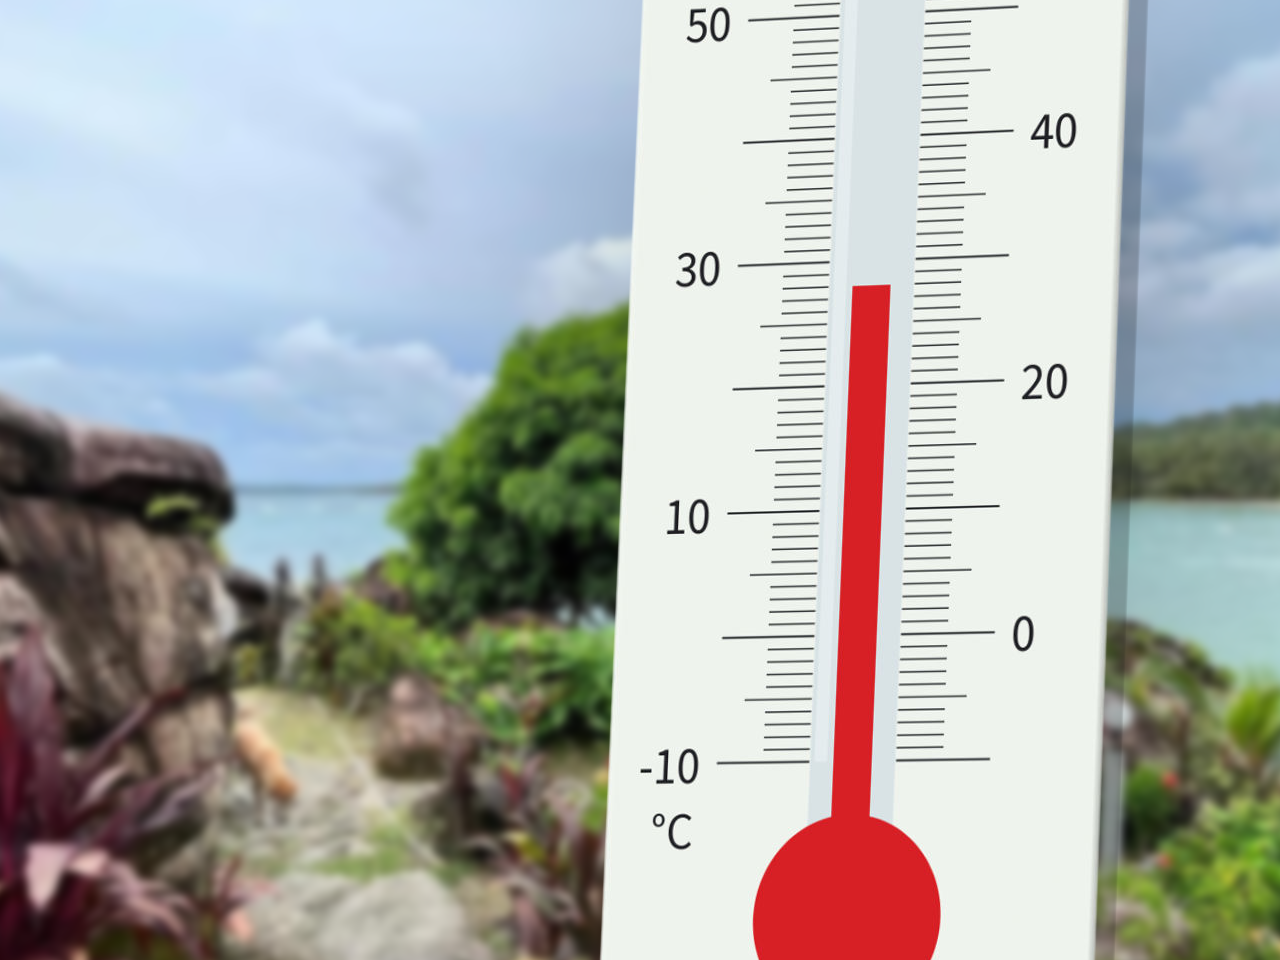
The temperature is 28 °C
